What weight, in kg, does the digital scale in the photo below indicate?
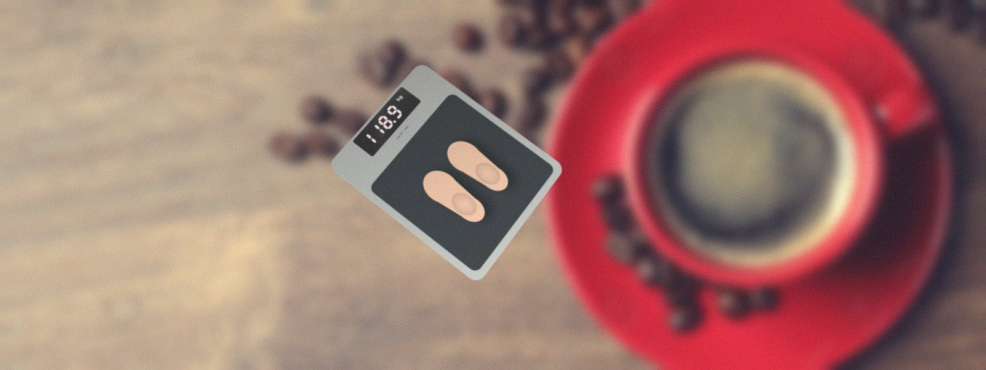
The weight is 118.9 kg
